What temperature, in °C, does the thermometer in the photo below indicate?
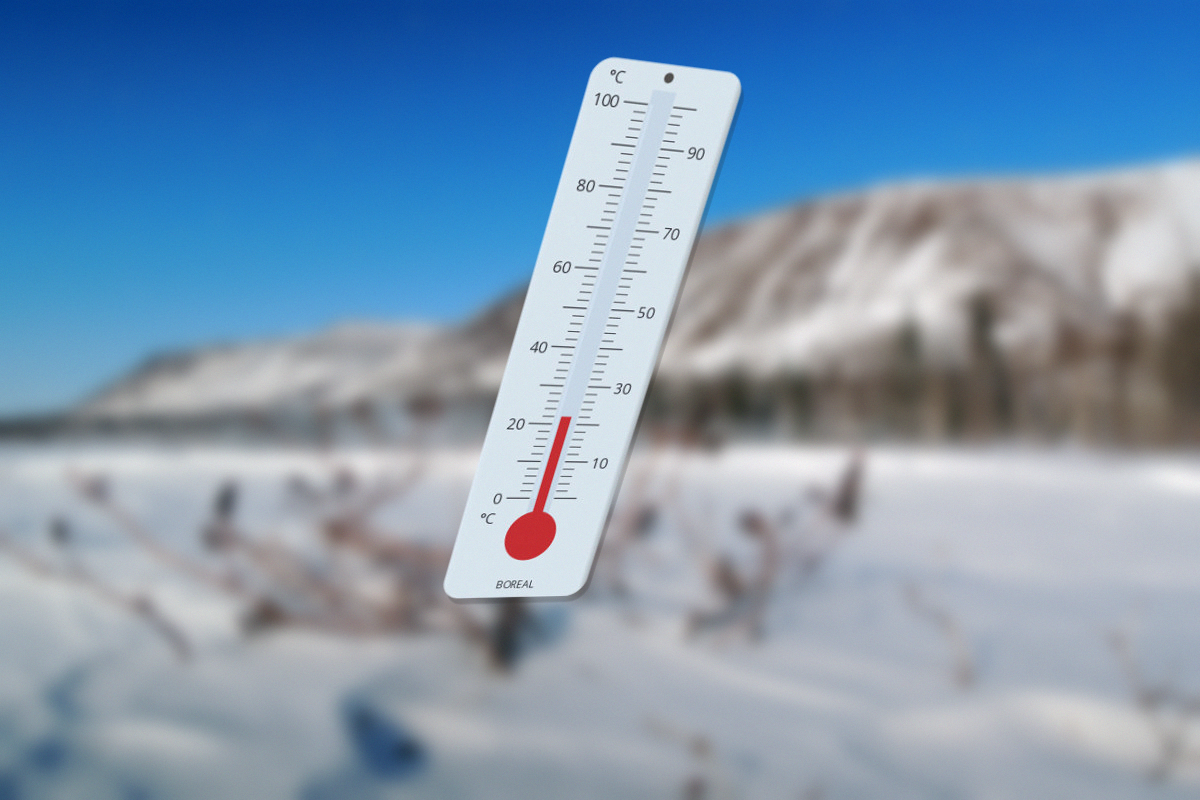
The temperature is 22 °C
